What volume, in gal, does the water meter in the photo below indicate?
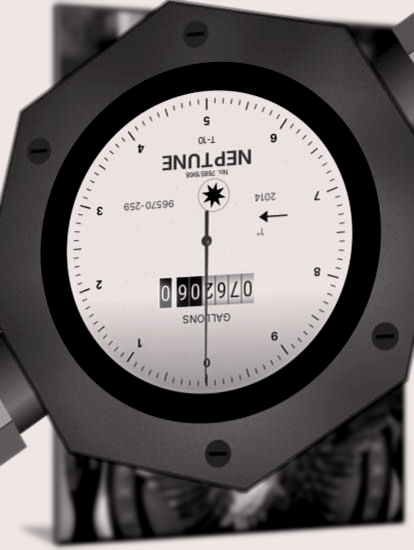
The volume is 762060.0 gal
